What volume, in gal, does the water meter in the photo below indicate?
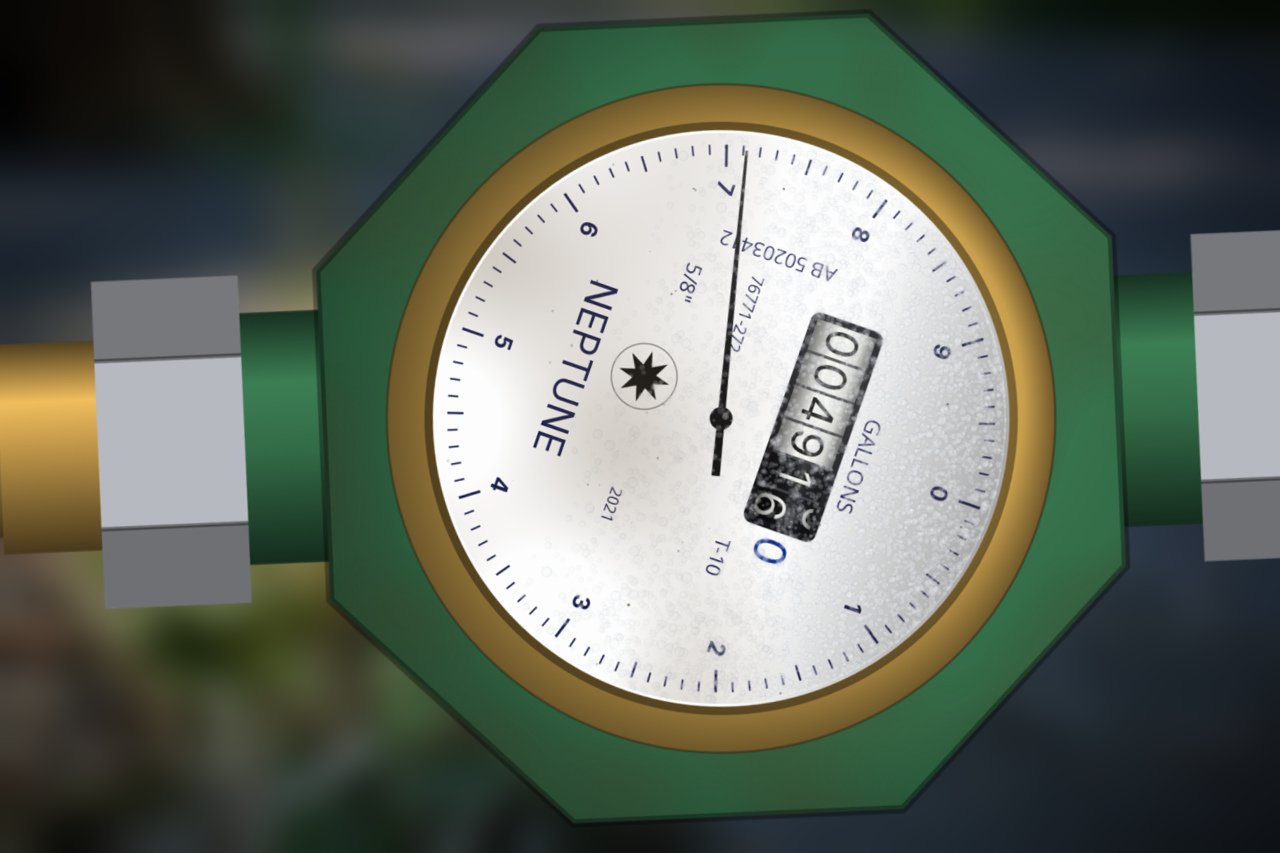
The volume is 49157.1 gal
